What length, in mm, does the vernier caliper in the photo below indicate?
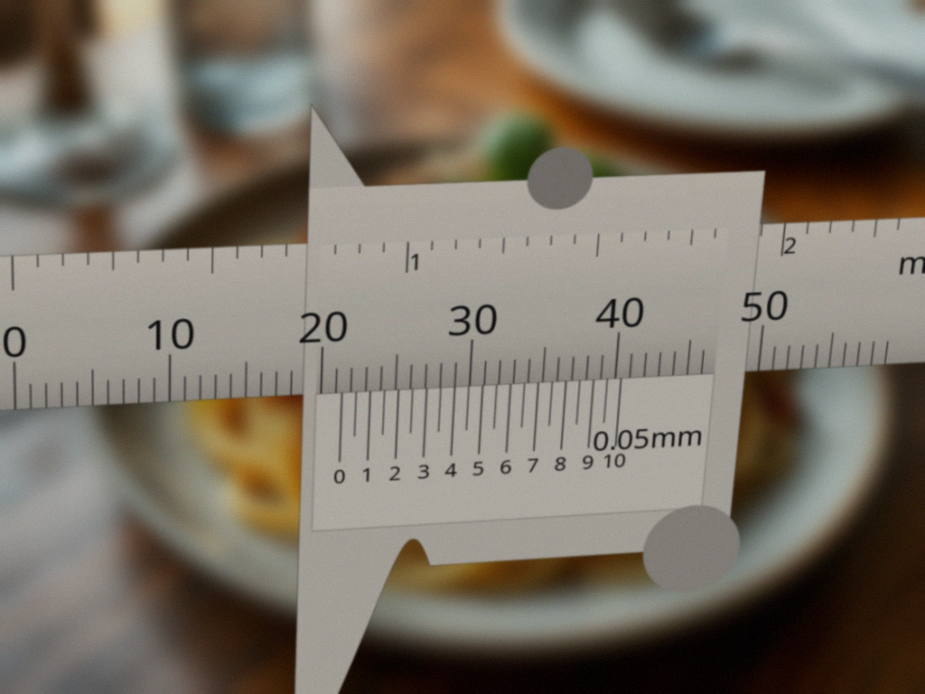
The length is 21.4 mm
